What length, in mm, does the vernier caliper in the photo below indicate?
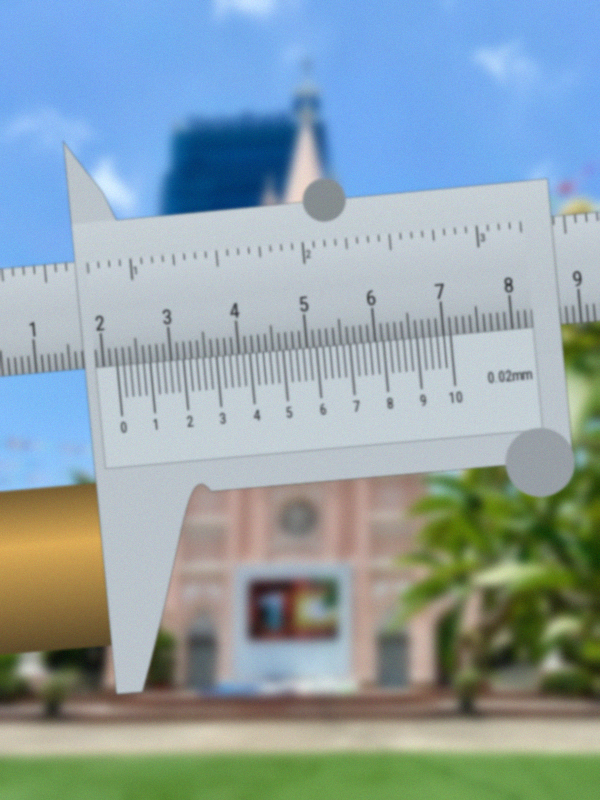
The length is 22.0 mm
